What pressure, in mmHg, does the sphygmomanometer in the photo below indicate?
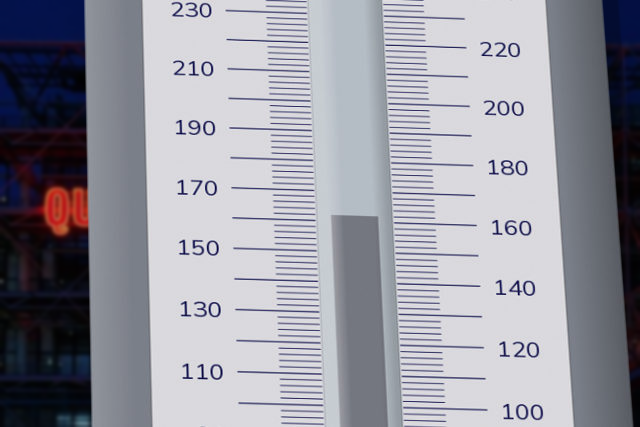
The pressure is 162 mmHg
